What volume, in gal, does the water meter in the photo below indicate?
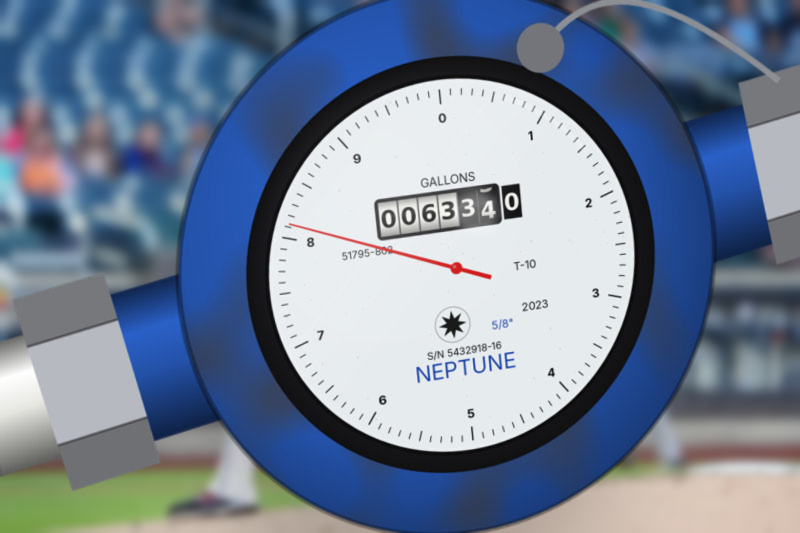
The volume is 63338.1 gal
